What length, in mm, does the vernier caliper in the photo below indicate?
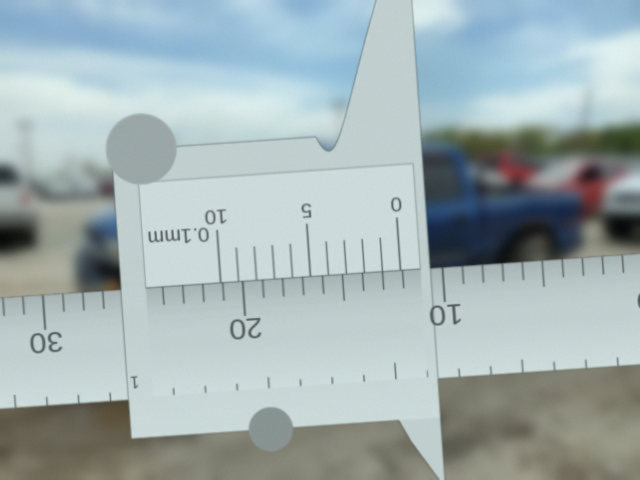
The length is 12.1 mm
